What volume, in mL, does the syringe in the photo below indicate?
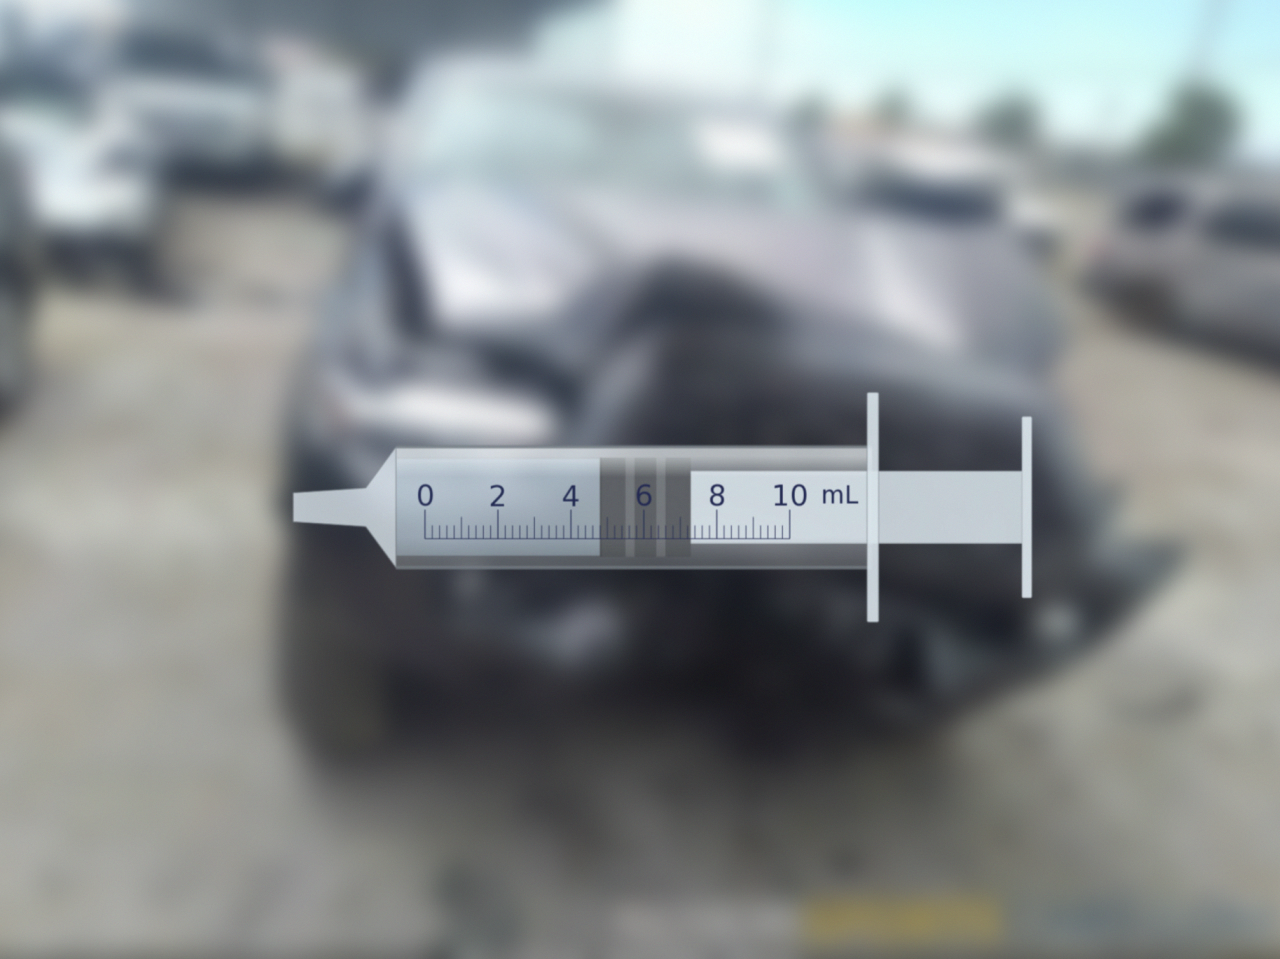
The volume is 4.8 mL
